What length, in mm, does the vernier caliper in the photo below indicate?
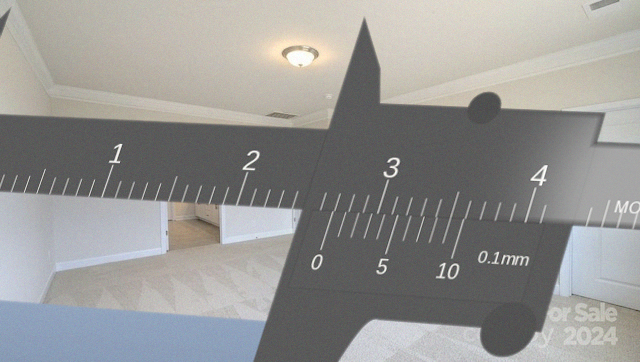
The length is 26.9 mm
